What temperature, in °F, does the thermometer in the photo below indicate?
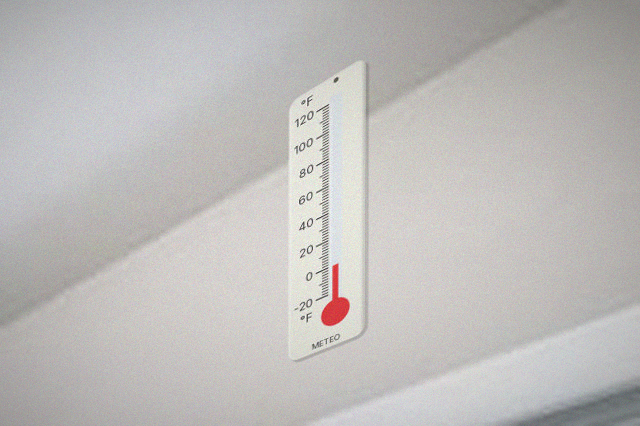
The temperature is 0 °F
